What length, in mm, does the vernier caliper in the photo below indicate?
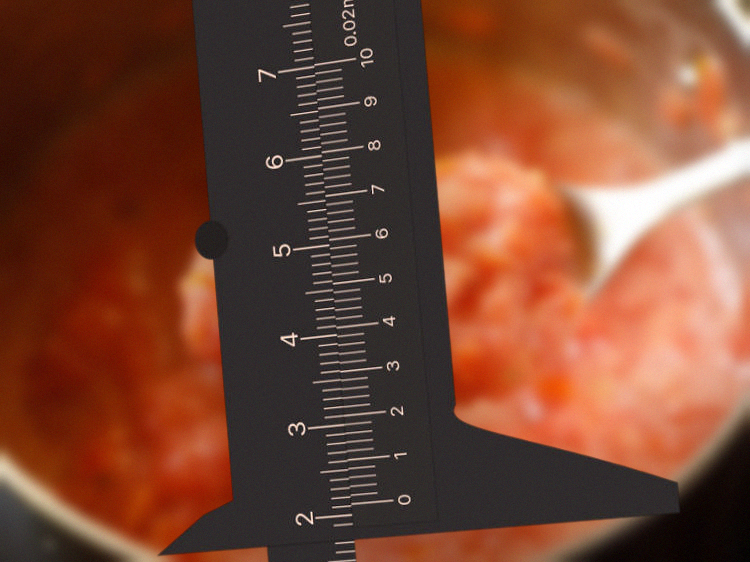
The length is 21.2 mm
